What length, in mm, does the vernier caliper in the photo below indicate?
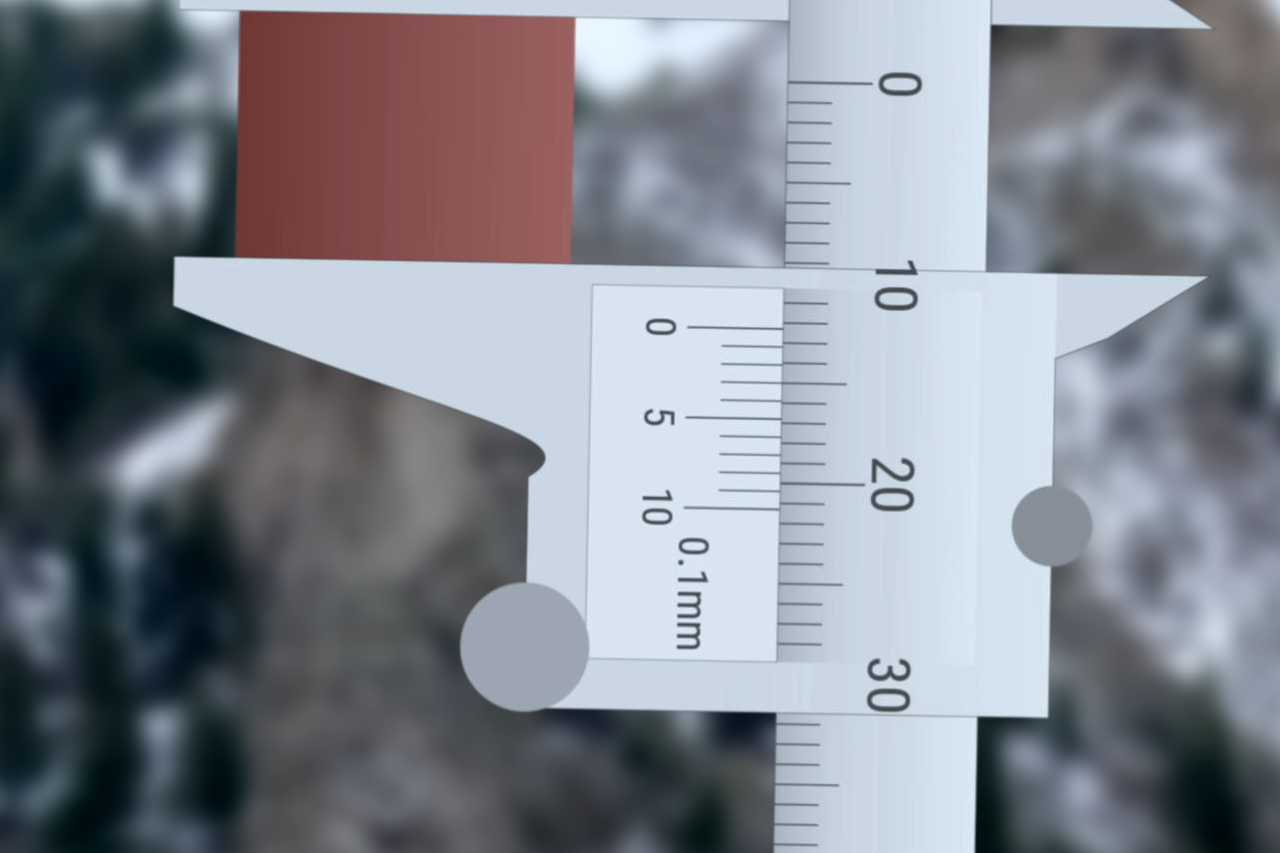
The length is 12.3 mm
